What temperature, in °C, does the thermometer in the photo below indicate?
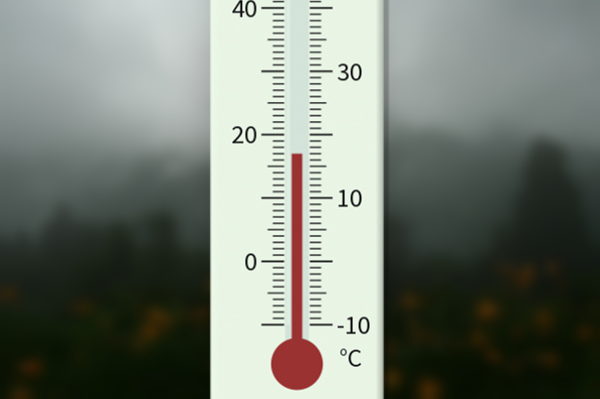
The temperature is 17 °C
